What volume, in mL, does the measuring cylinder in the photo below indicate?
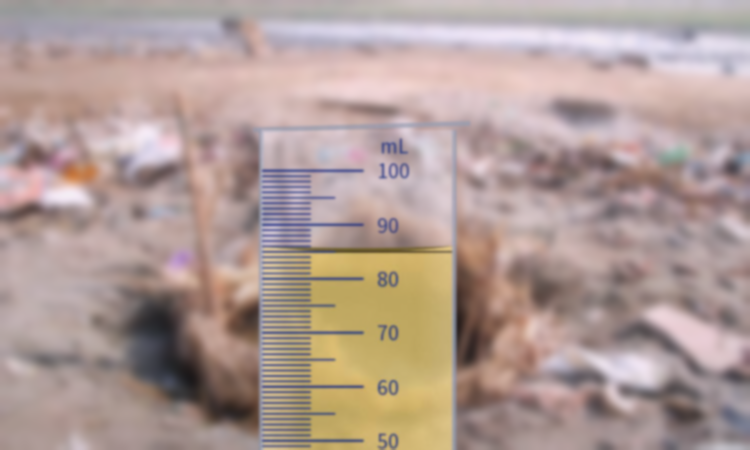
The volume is 85 mL
